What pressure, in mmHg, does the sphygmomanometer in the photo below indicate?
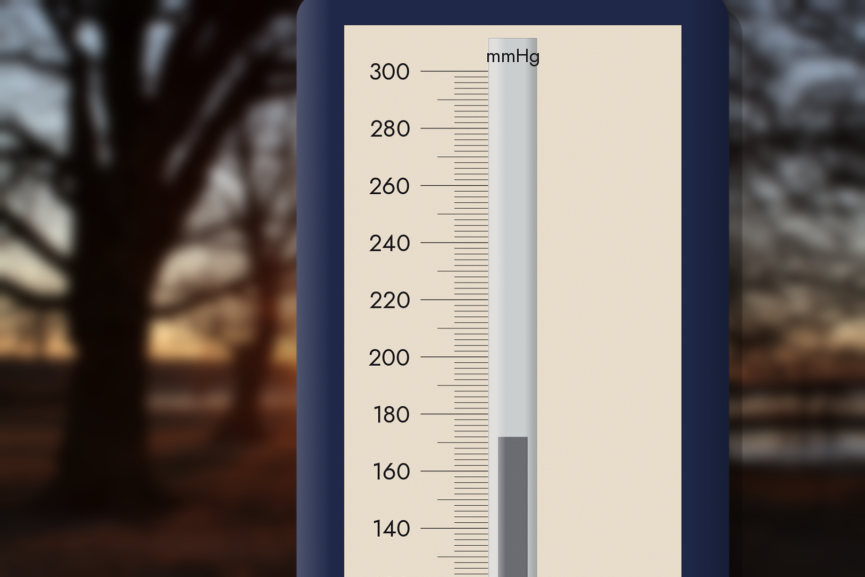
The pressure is 172 mmHg
